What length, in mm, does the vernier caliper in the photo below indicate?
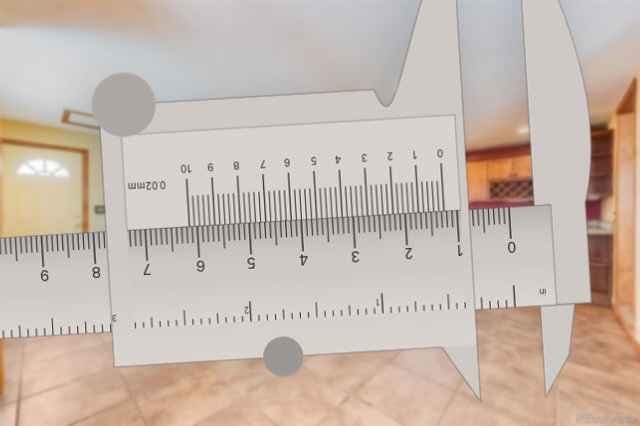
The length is 12.5 mm
